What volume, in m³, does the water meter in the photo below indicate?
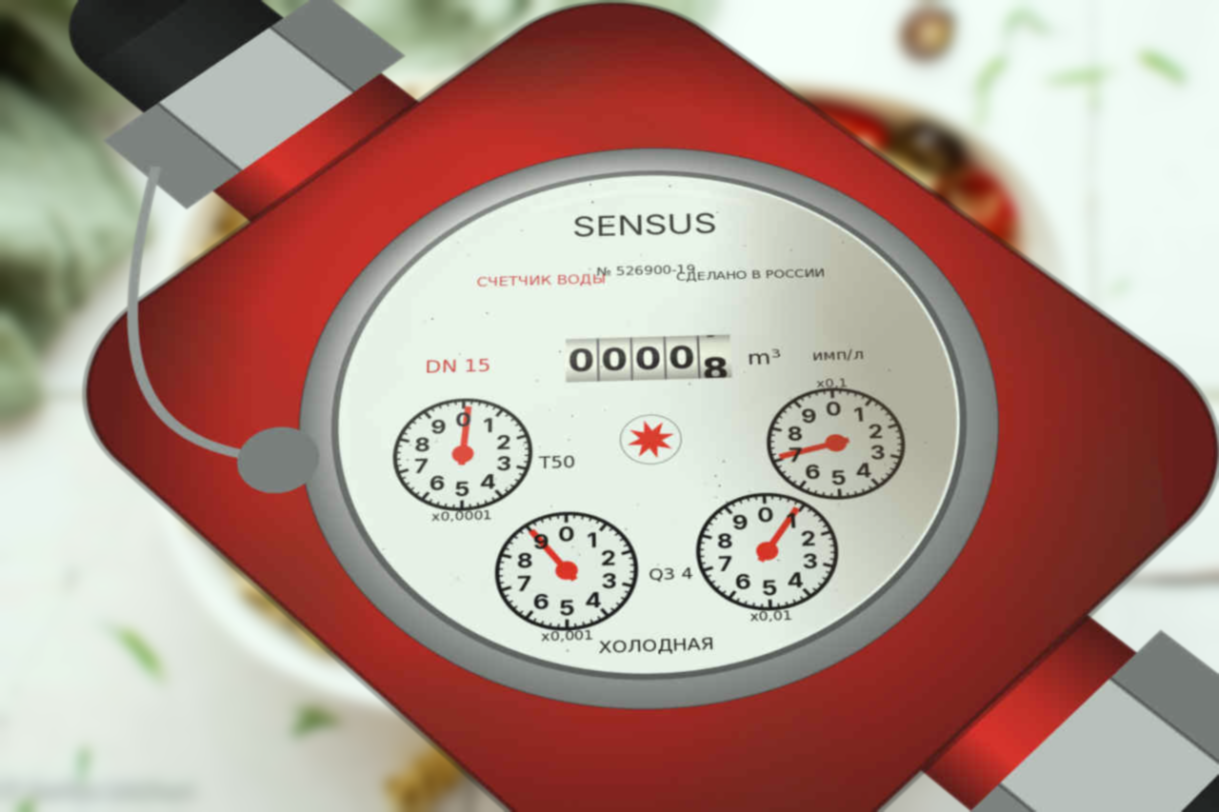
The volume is 7.7090 m³
